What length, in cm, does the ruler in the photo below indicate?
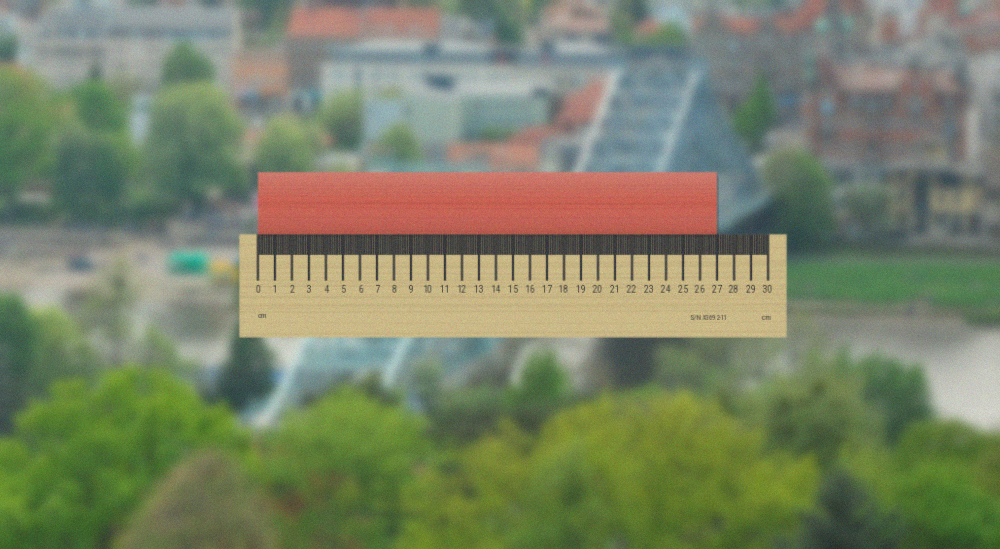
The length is 27 cm
